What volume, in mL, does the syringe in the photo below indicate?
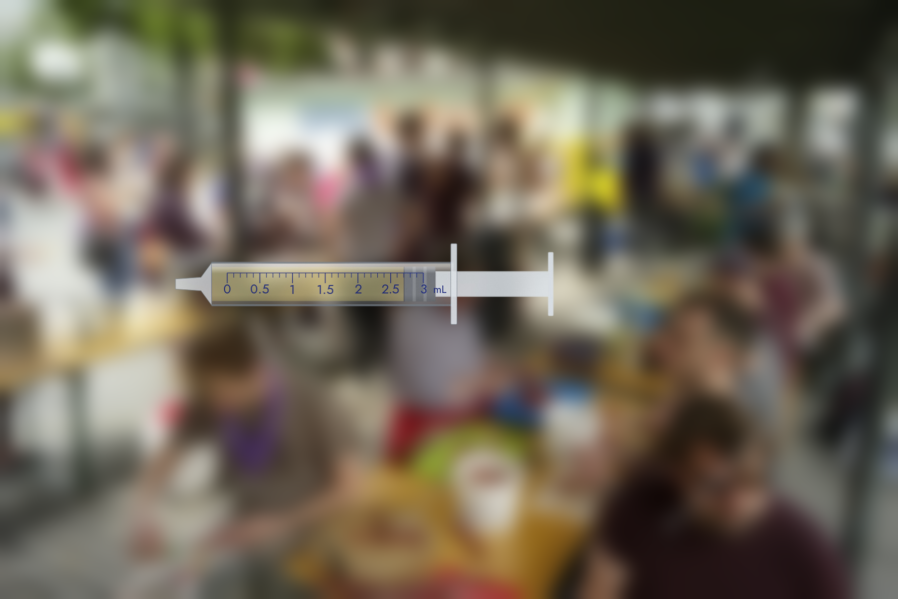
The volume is 2.7 mL
